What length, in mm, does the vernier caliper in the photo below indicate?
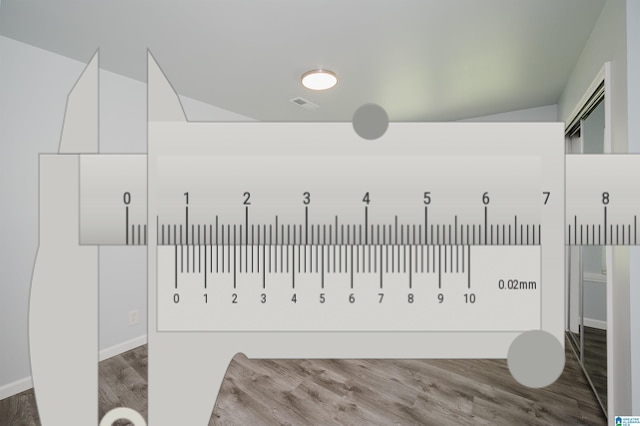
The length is 8.2 mm
